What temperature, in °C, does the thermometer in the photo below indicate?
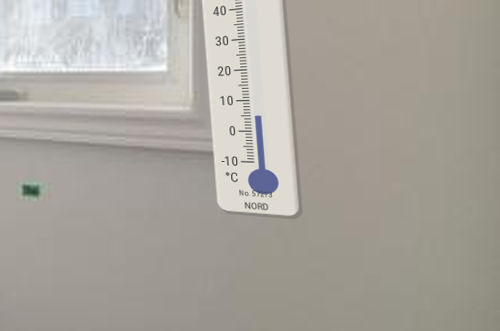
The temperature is 5 °C
